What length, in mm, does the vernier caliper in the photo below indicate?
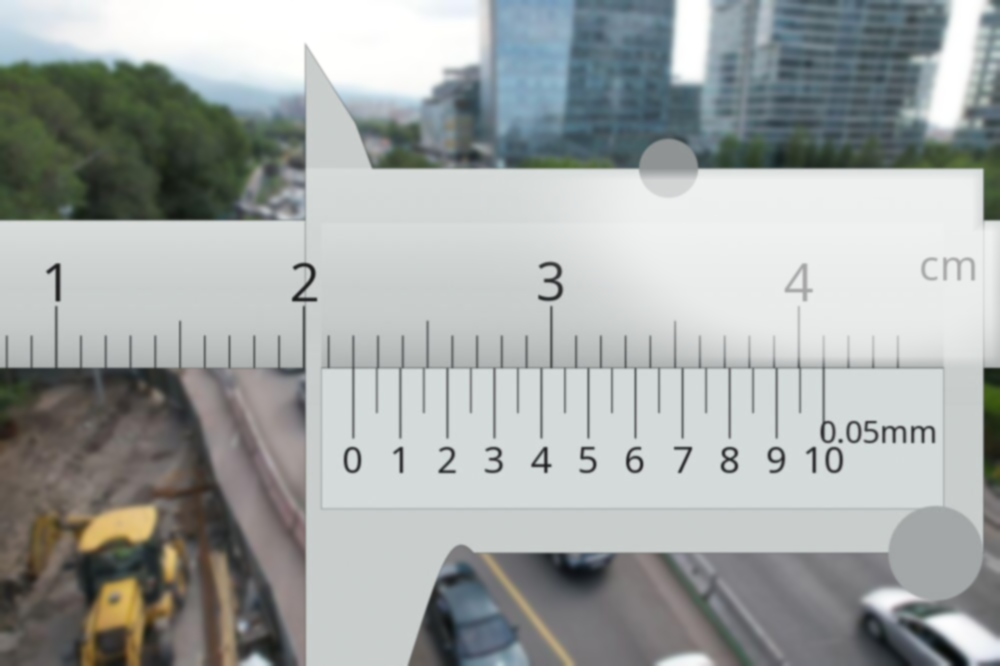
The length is 22.0 mm
